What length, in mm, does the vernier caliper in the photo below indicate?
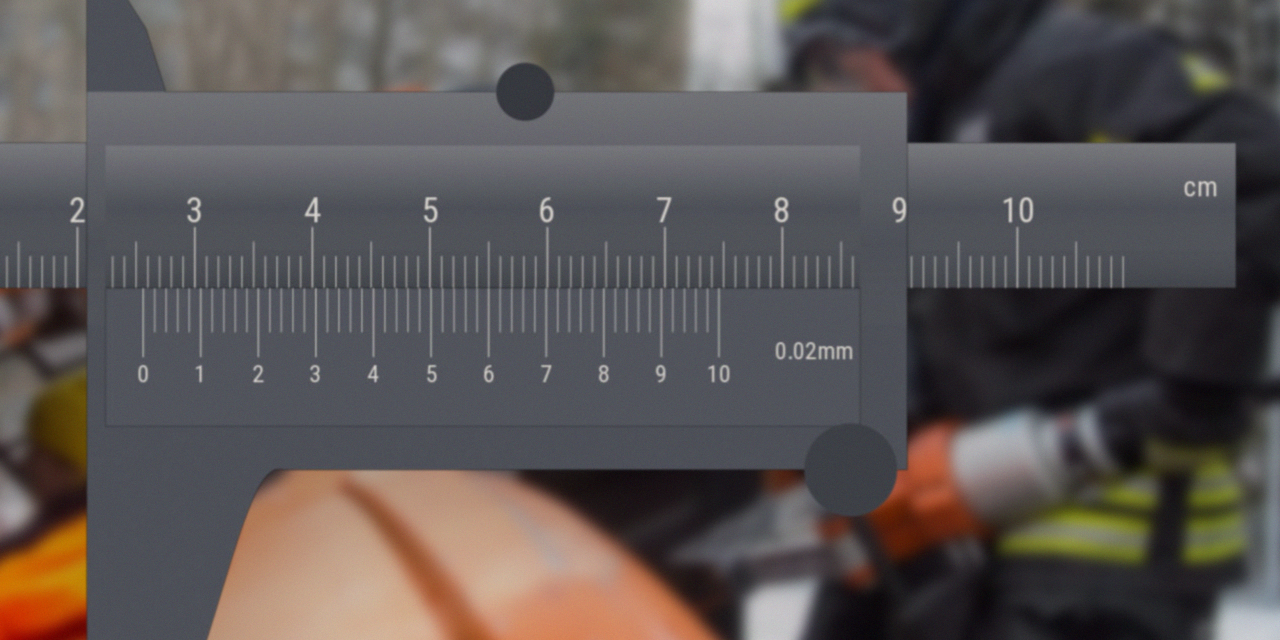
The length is 25.6 mm
